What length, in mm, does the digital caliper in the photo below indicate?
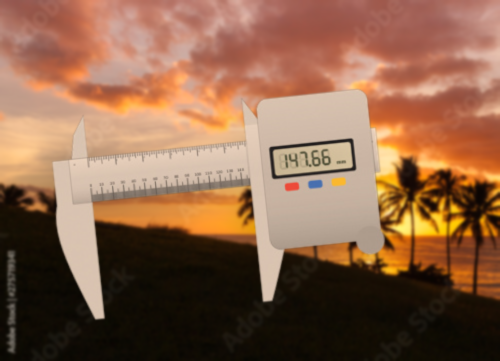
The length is 147.66 mm
